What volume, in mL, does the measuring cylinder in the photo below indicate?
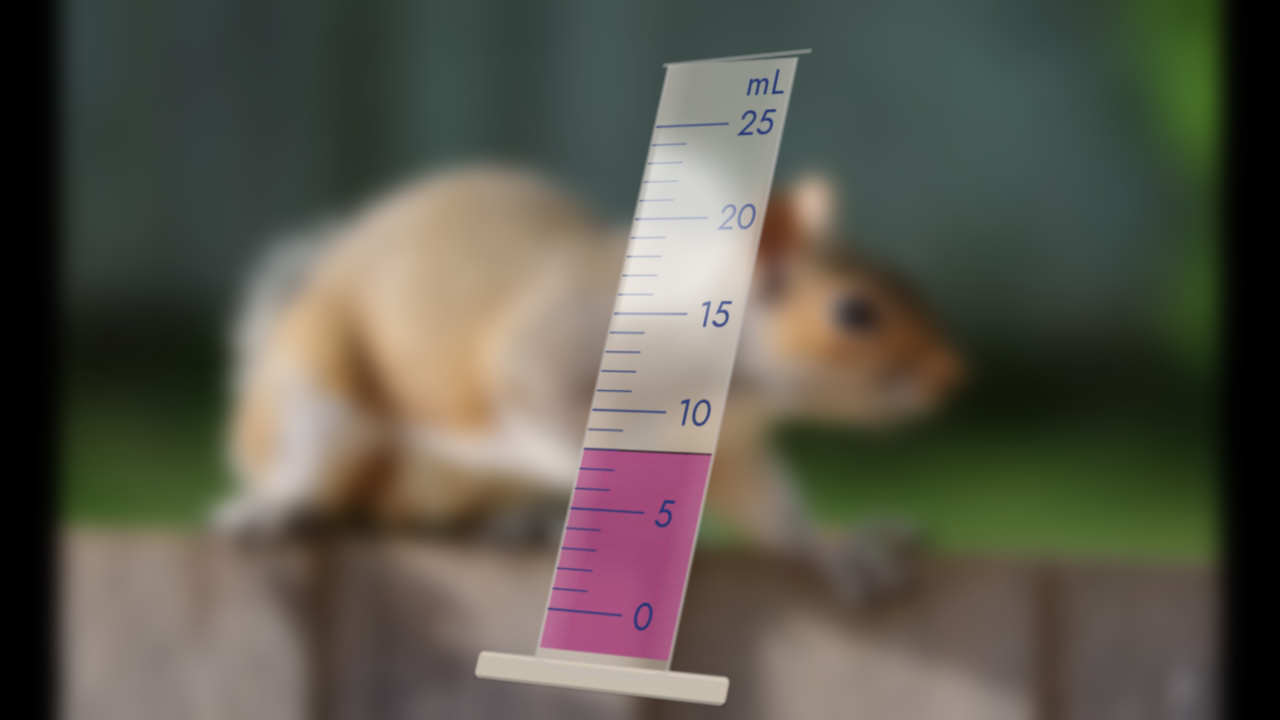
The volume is 8 mL
